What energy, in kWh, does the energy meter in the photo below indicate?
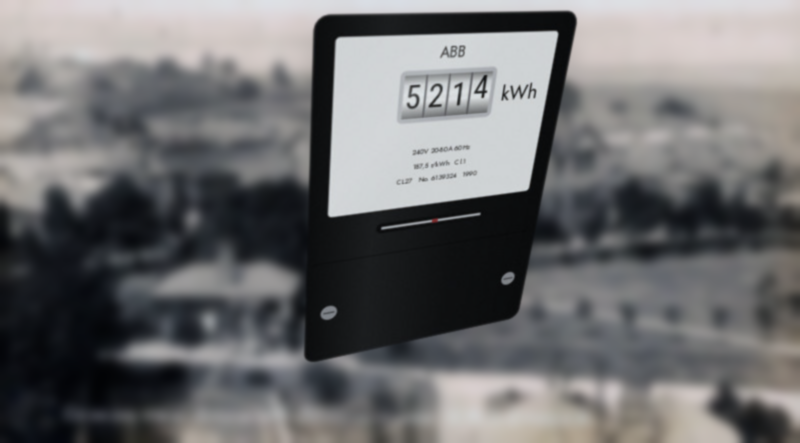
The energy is 5214 kWh
